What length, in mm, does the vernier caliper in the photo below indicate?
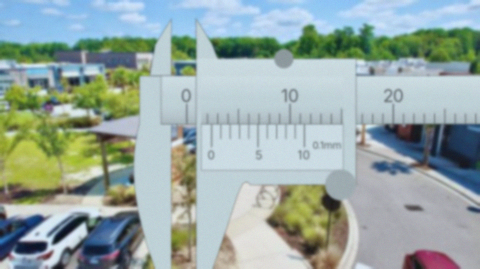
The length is 2.4 mm
